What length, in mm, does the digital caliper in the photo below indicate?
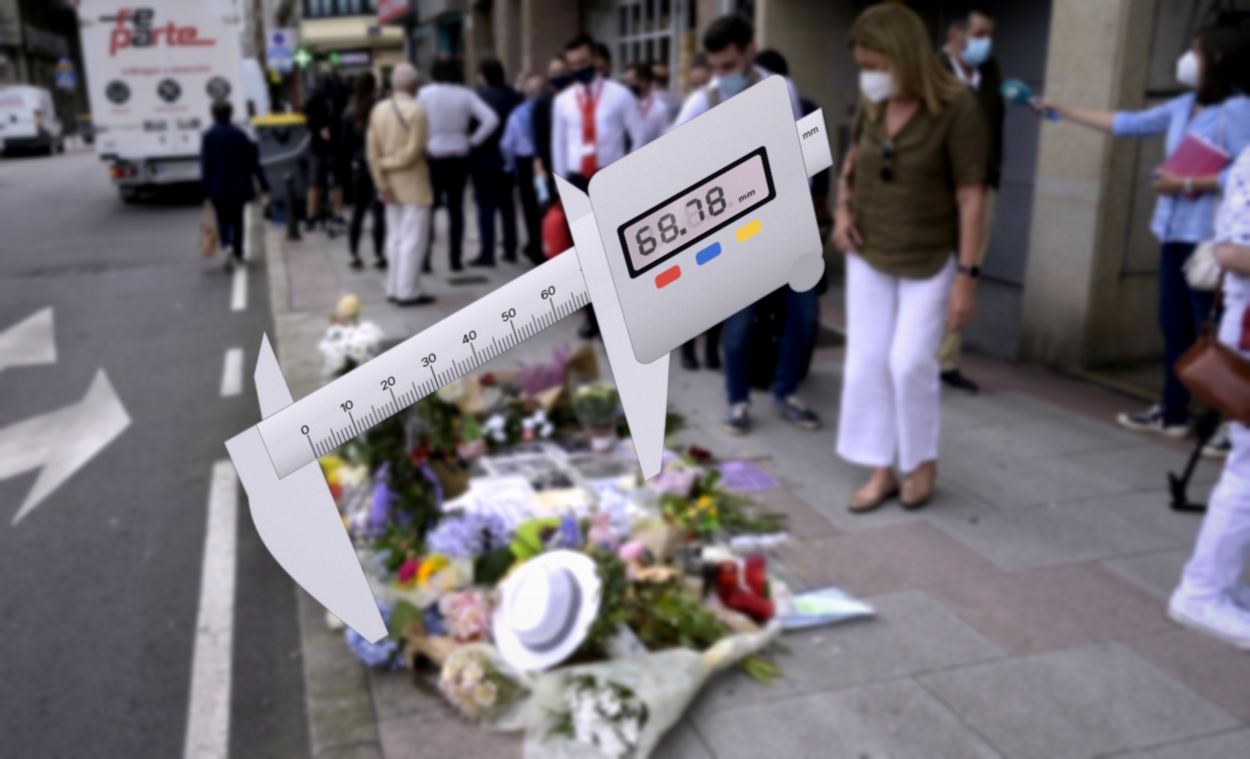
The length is 68.78 mm
